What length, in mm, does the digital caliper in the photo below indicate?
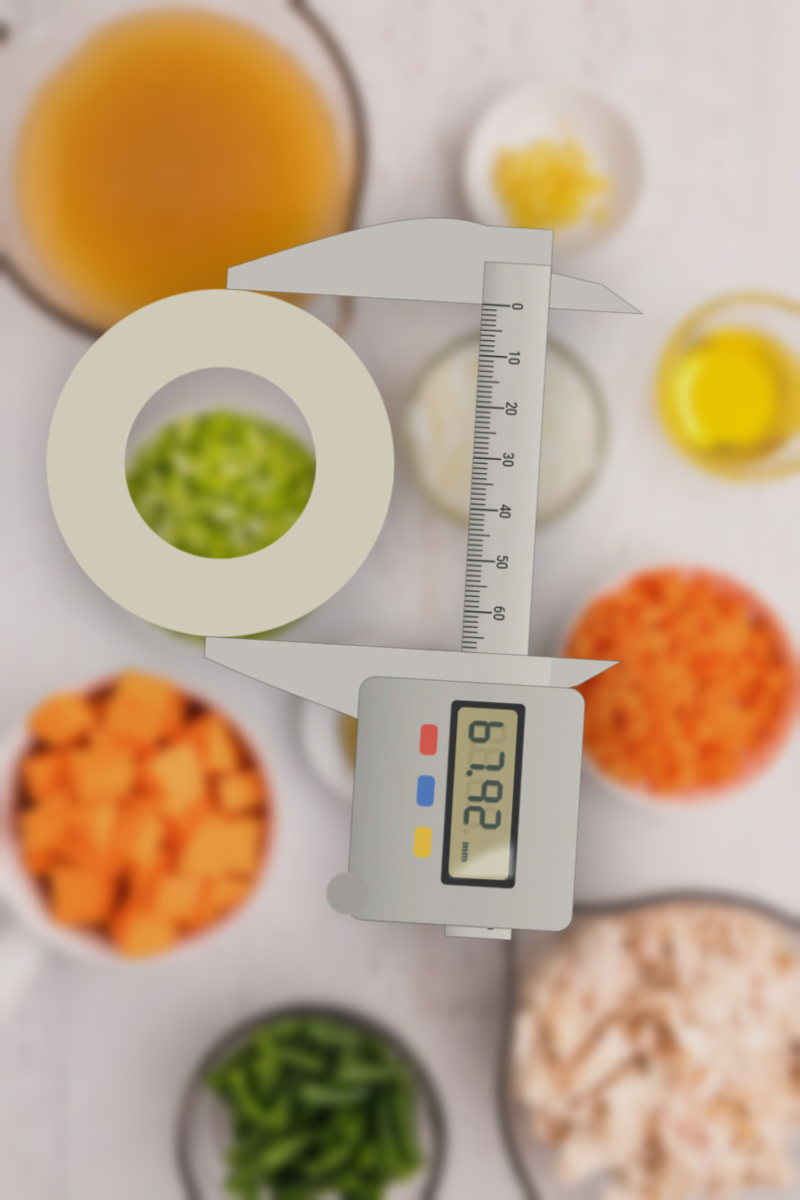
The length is 67.92 mm
